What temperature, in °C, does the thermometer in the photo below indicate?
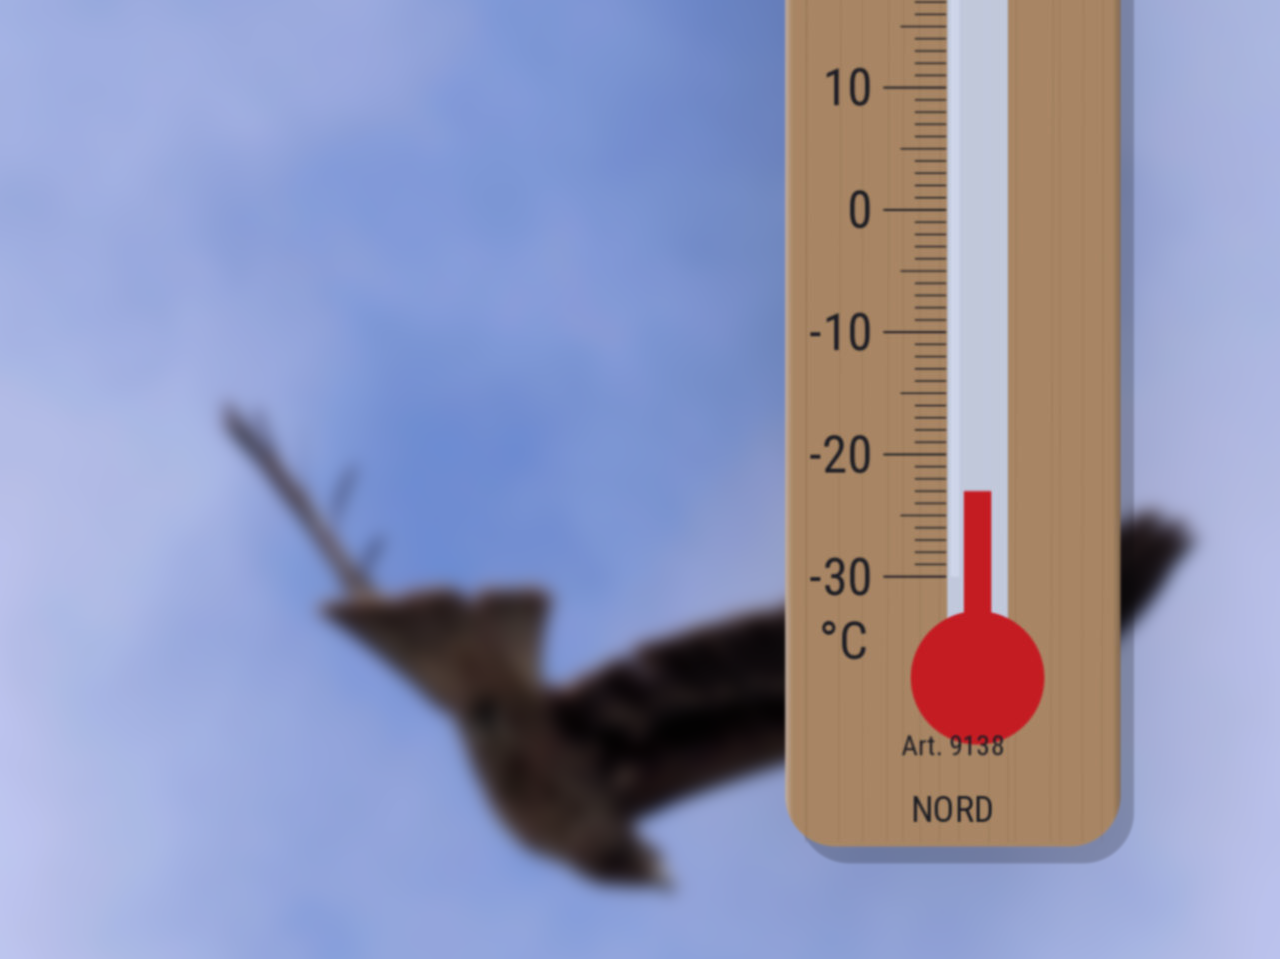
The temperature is -23 °C
